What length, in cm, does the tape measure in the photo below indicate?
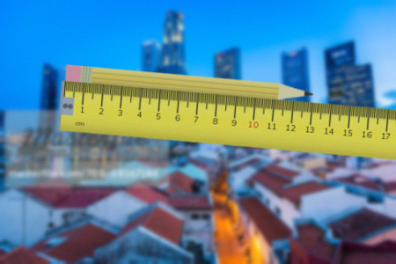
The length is 13 cm
